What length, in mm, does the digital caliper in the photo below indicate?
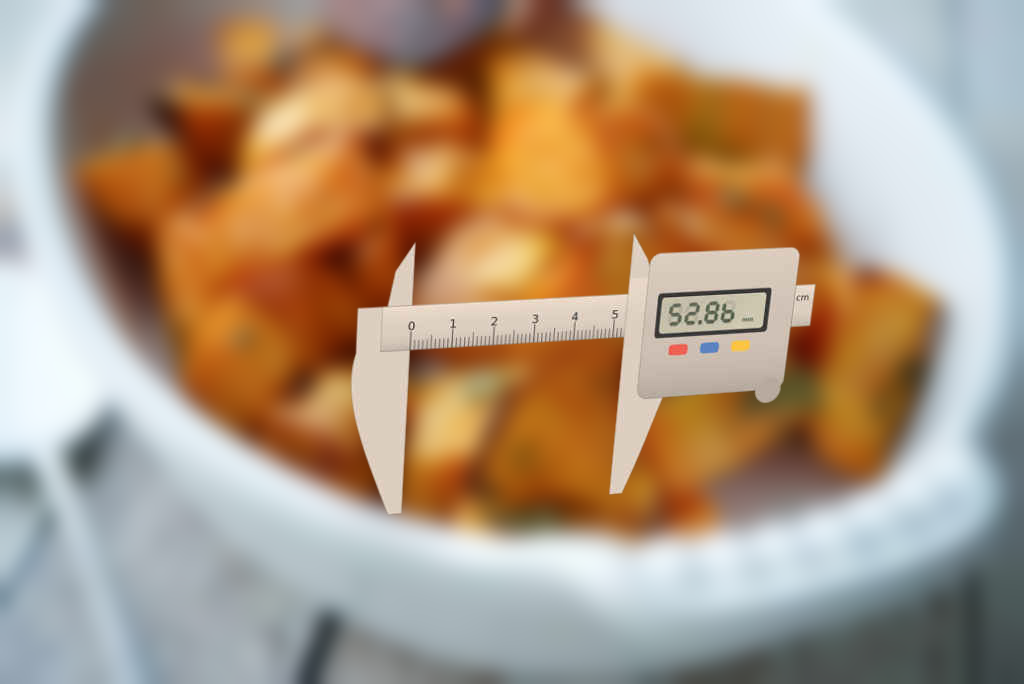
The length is 52.86 mm
